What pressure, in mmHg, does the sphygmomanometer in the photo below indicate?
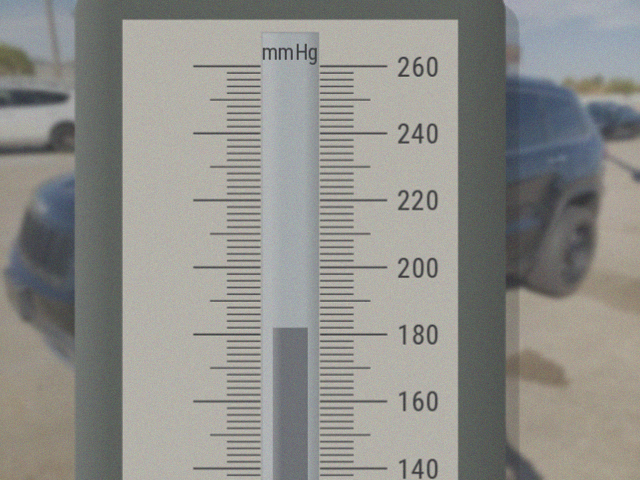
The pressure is 182 mmHg
